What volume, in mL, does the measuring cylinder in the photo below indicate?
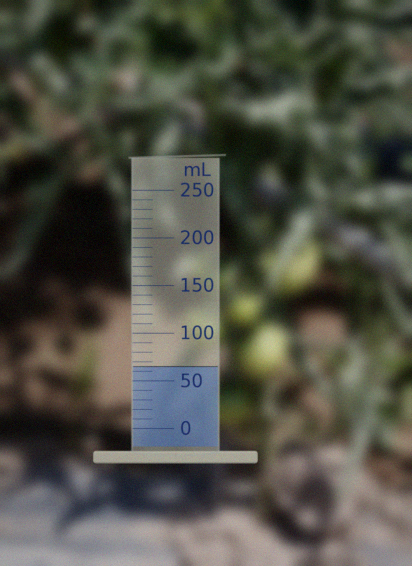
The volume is 65 mL
